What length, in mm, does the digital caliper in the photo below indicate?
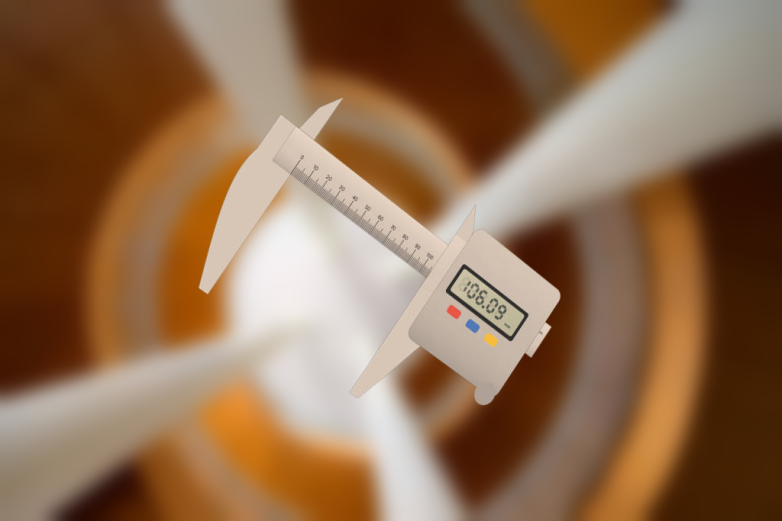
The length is 106.09 mm
